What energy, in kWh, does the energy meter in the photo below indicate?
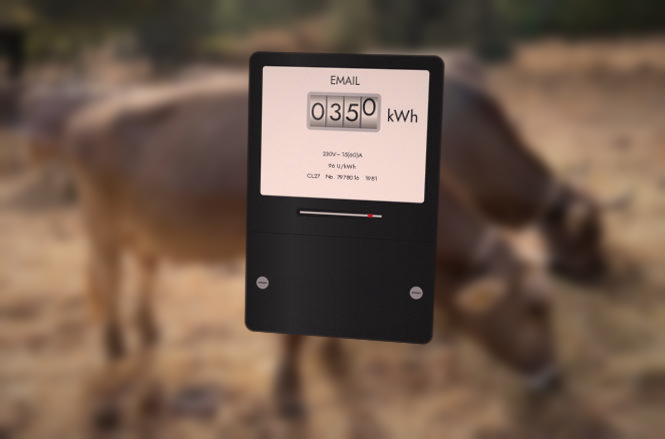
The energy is 350 kWh
